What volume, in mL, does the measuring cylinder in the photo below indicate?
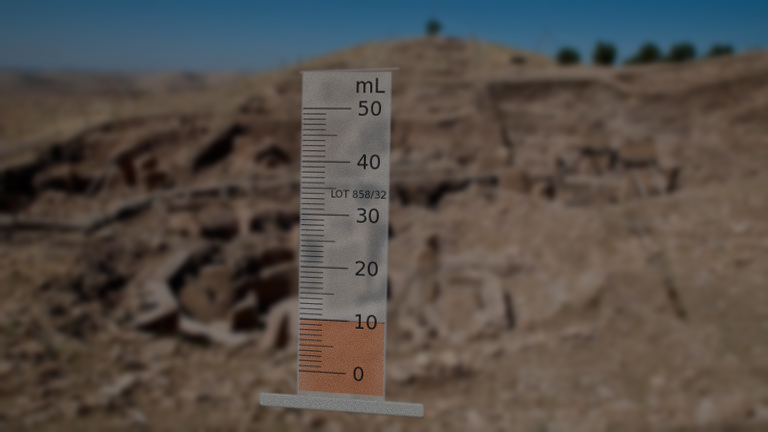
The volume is 10 mL
